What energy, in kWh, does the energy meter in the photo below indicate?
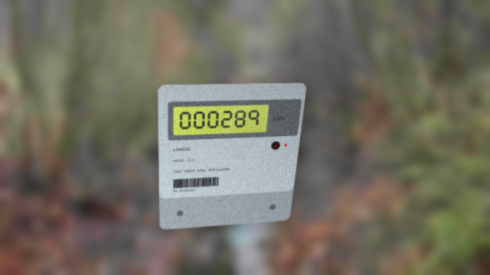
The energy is 289 kWh
